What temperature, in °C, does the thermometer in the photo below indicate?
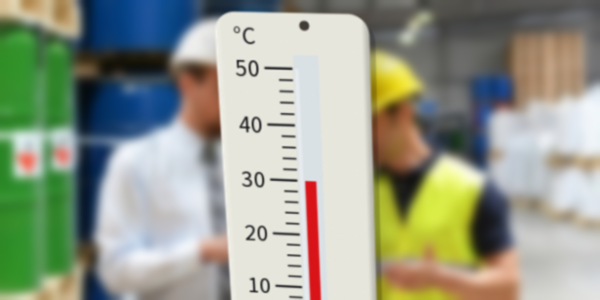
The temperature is 30 °C
